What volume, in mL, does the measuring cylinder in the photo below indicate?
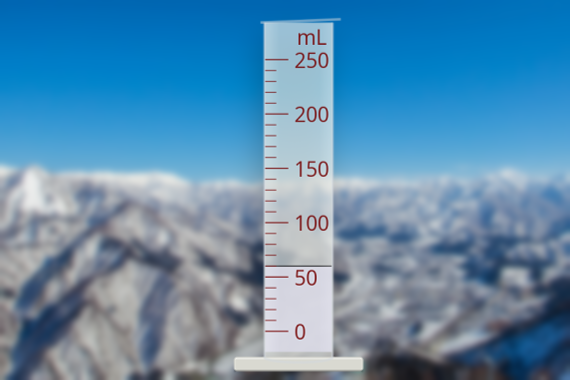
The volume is 60 mL
